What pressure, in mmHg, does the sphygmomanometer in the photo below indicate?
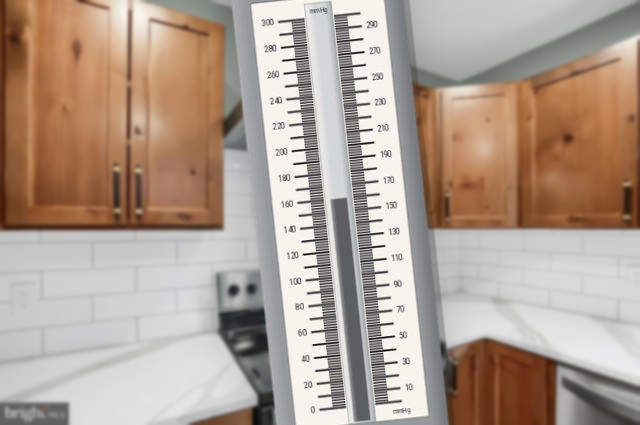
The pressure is 160 mmHg
